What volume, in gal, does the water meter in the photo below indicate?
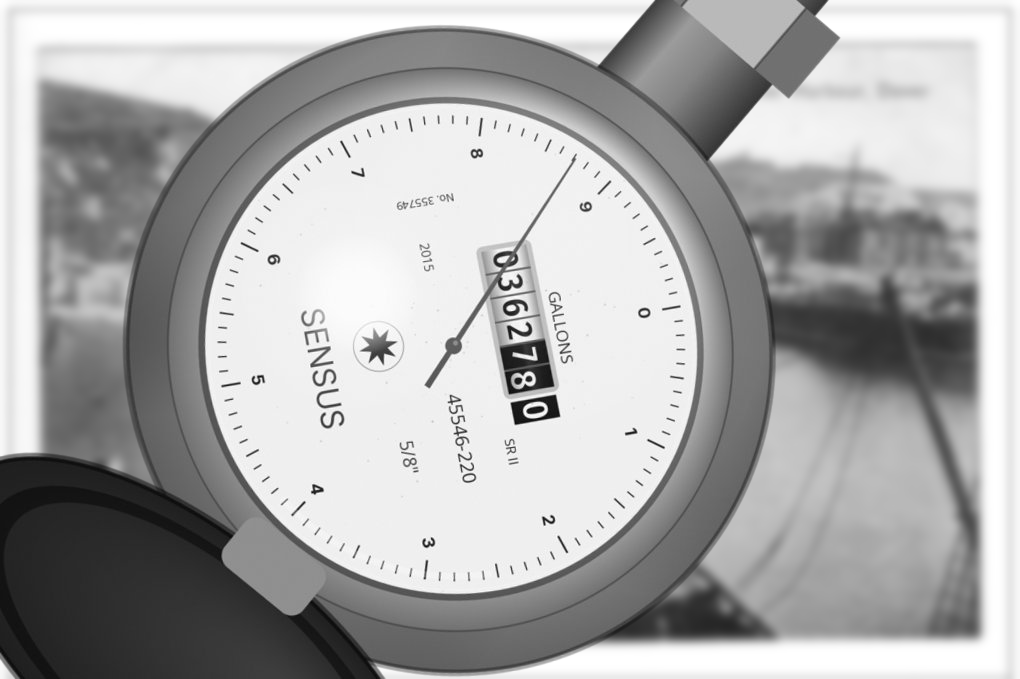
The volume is 362778.7 gal
